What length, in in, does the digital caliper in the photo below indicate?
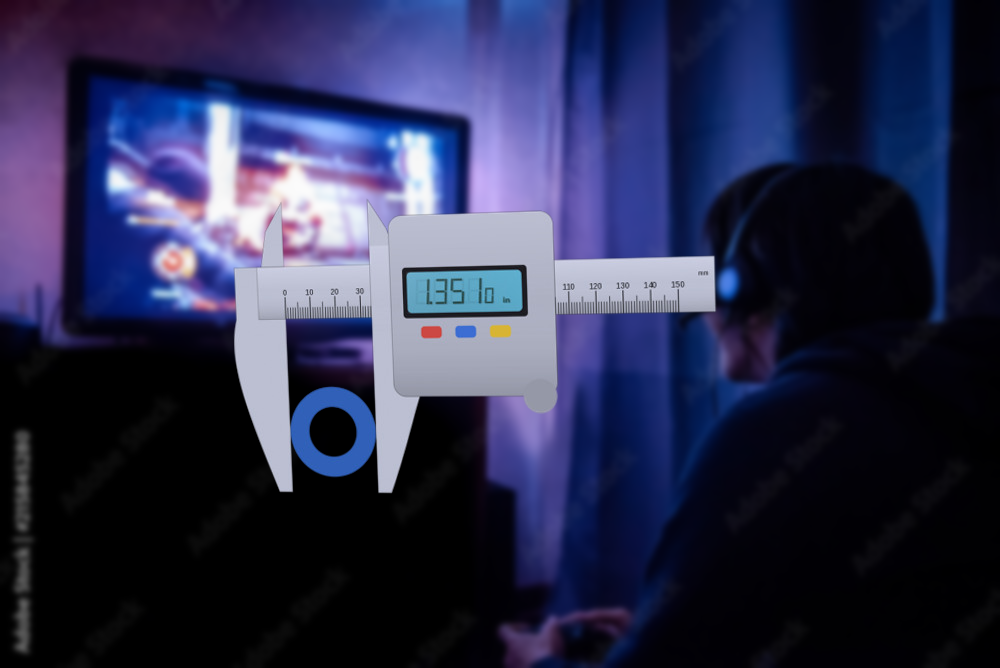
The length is 1.3510 in
